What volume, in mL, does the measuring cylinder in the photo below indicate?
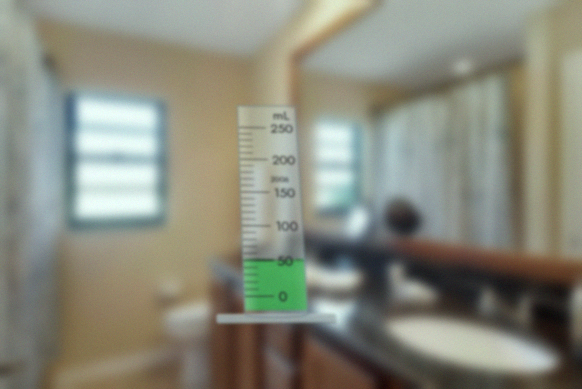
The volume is 50 mL
